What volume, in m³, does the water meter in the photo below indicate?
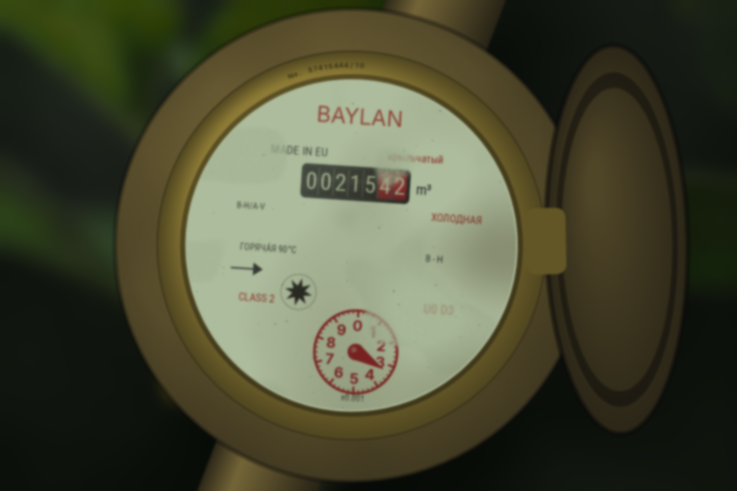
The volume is 215.423 m³
